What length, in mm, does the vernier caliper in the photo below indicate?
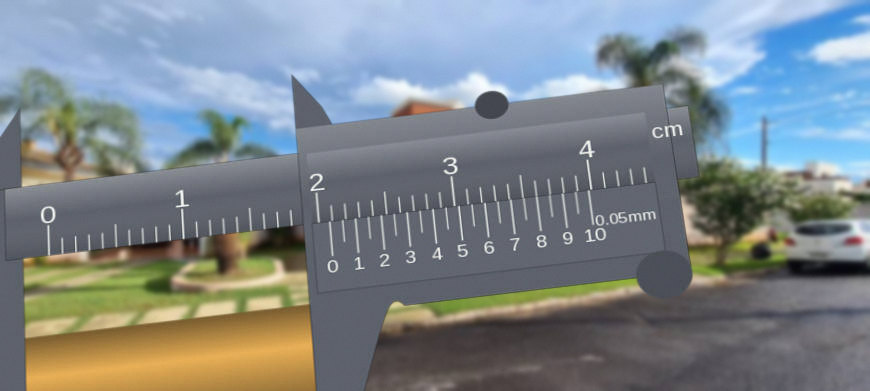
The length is 20.8 mm
